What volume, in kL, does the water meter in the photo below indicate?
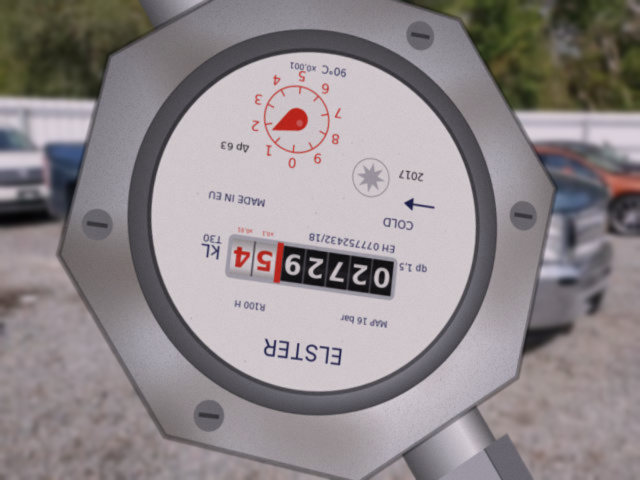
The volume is 2729.541 kL
